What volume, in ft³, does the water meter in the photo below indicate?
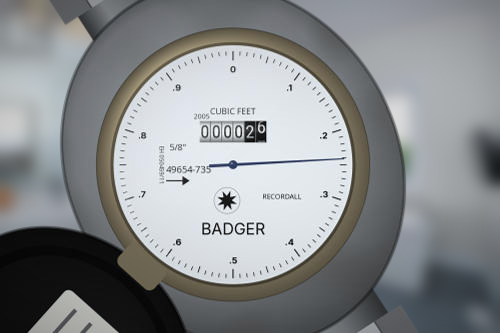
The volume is 26.24 ft³
